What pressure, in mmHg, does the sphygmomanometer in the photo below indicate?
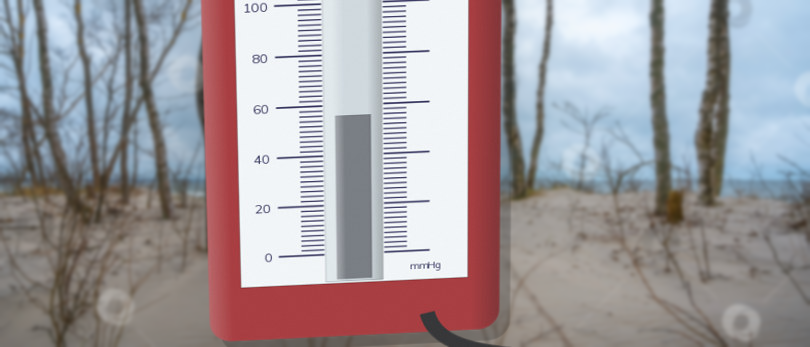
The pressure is 56 mmHg
